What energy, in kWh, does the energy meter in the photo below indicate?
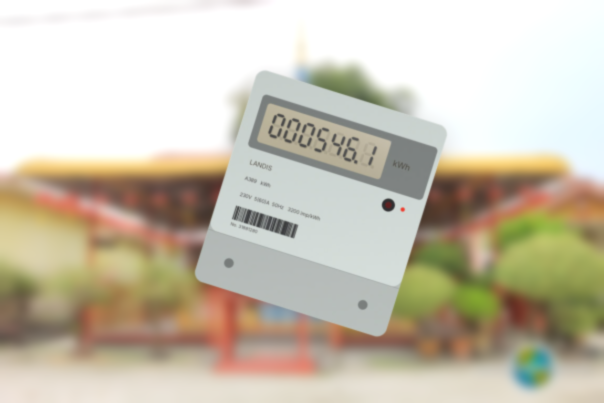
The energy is 546.1 kWh
